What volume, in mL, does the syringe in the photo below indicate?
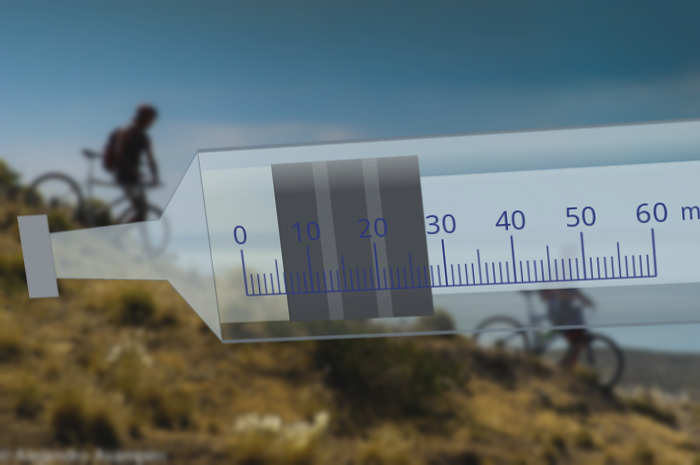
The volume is 6 mL
